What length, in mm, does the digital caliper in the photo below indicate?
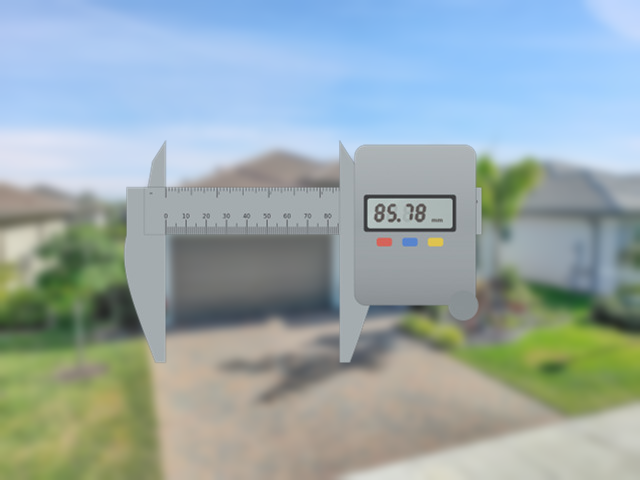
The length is 85.78 mm
